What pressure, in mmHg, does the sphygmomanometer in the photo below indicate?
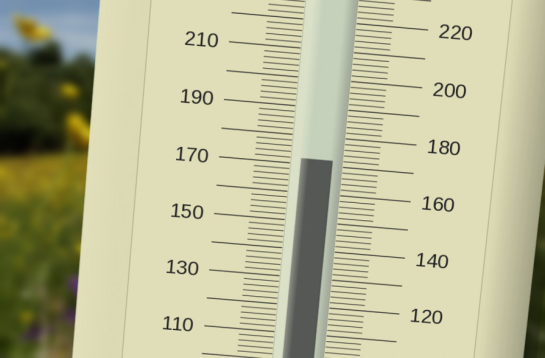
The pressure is 172 mmHg
